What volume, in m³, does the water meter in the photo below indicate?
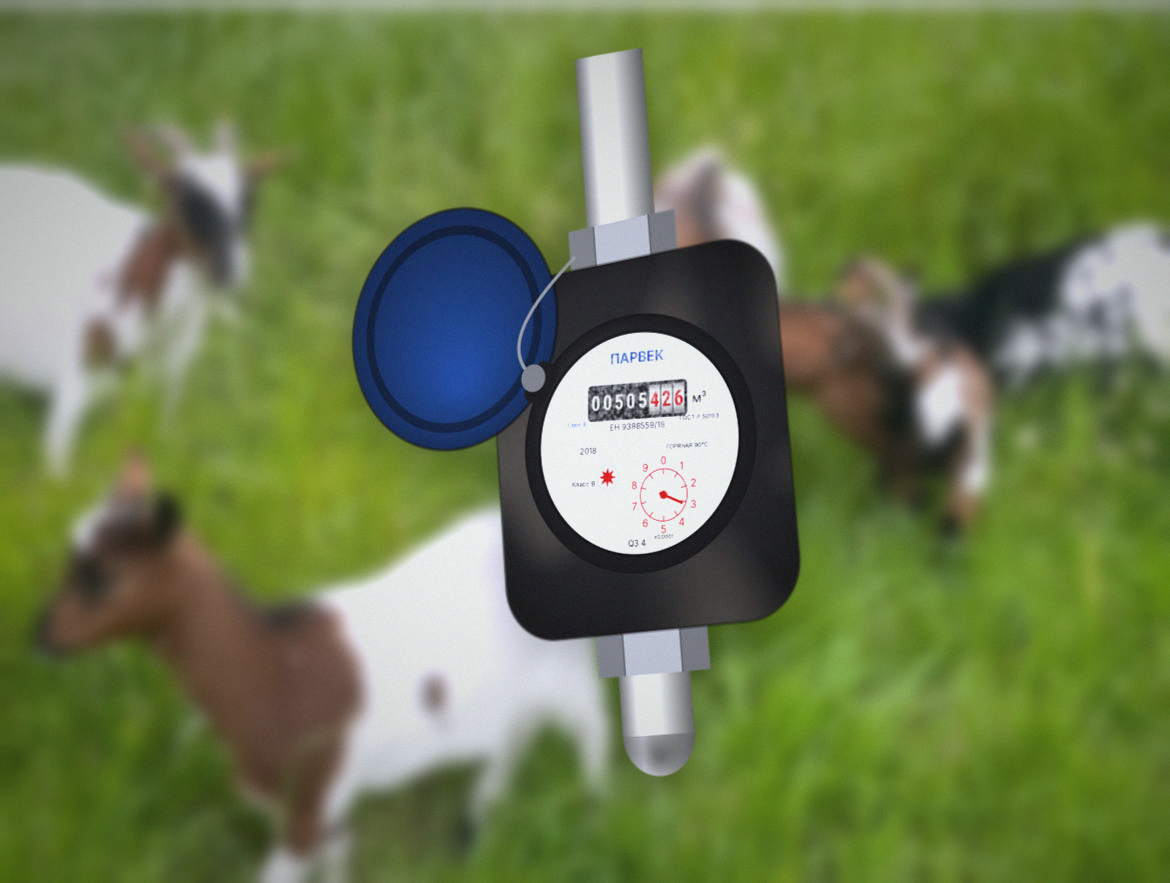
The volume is 505.4263 m³
